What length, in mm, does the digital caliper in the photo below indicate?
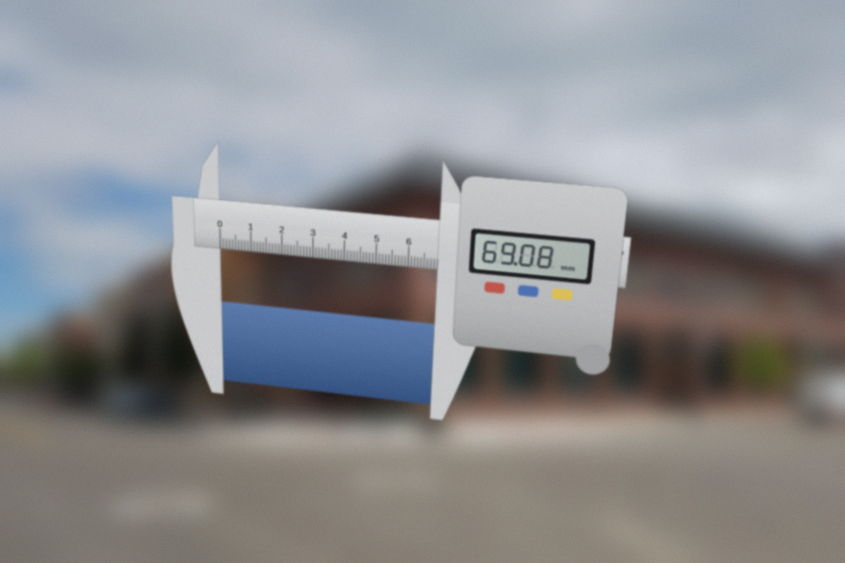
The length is 69.08 mm
